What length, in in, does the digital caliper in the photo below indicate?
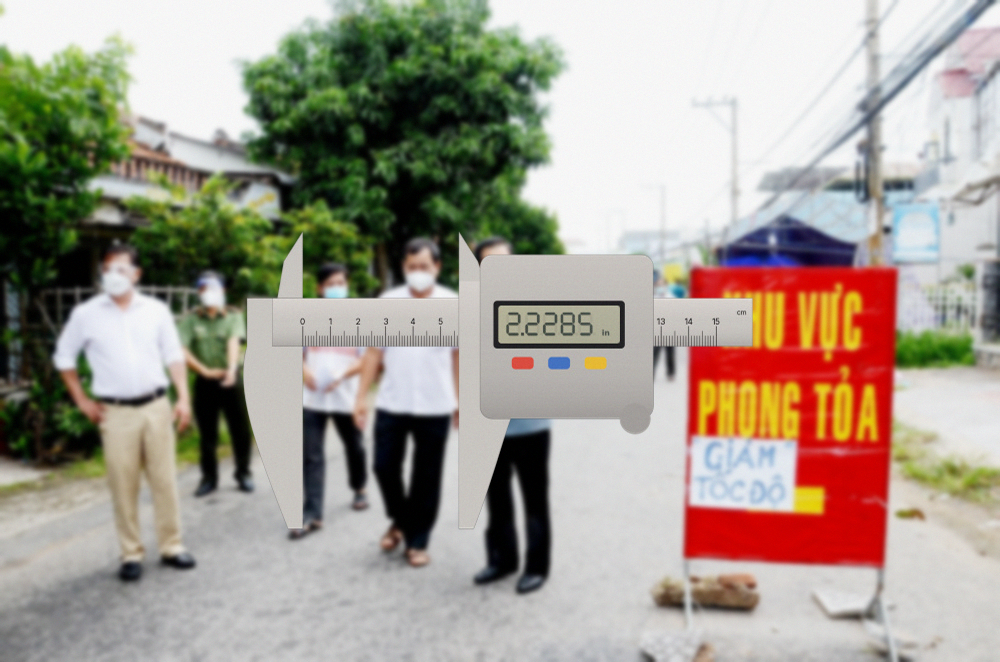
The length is 2.2285 in
